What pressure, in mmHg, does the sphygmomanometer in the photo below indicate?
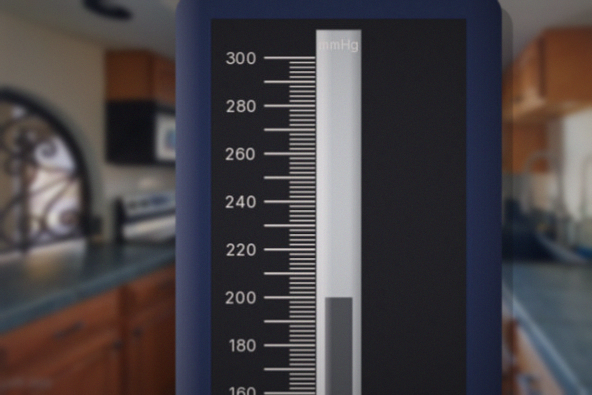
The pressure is 200 mmHg
